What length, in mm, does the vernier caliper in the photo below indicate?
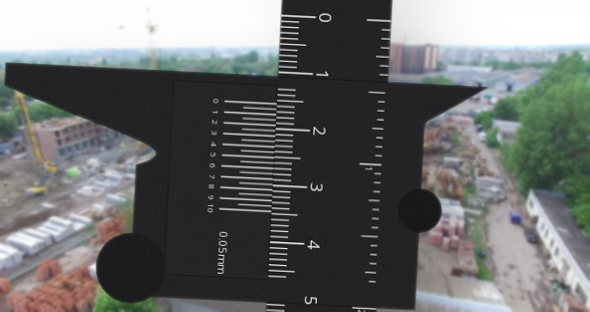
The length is 15.6 mm
